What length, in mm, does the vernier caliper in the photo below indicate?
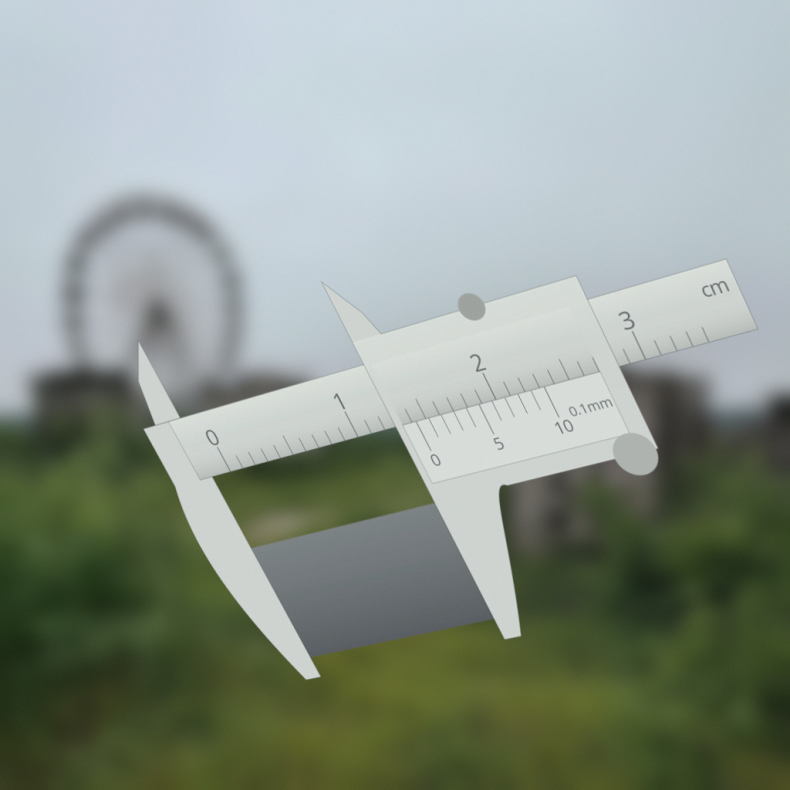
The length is 14.3 mm
